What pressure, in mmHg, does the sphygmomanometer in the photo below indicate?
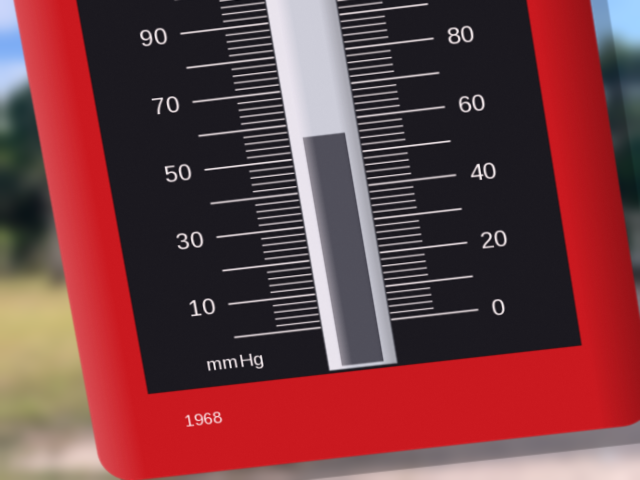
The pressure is 56 mmHg
